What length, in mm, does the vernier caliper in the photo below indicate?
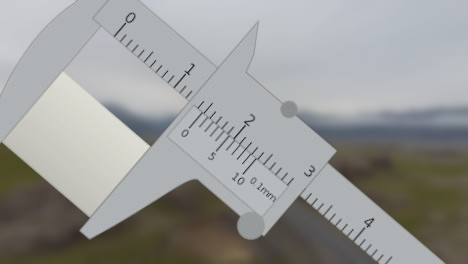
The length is 14.8 mm
